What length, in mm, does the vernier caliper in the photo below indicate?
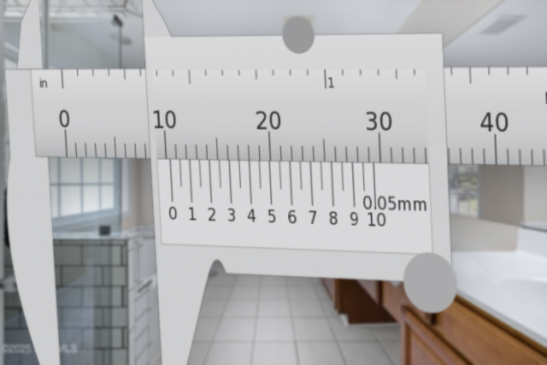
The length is 10.4 mm
